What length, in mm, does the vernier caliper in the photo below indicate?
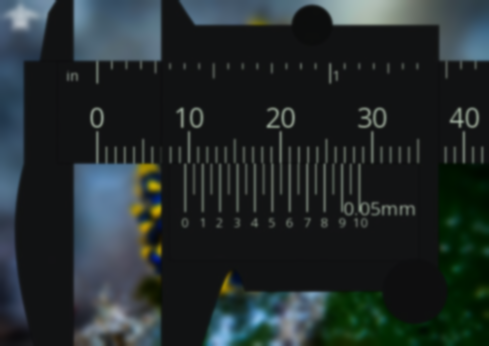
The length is 9.6 mm
